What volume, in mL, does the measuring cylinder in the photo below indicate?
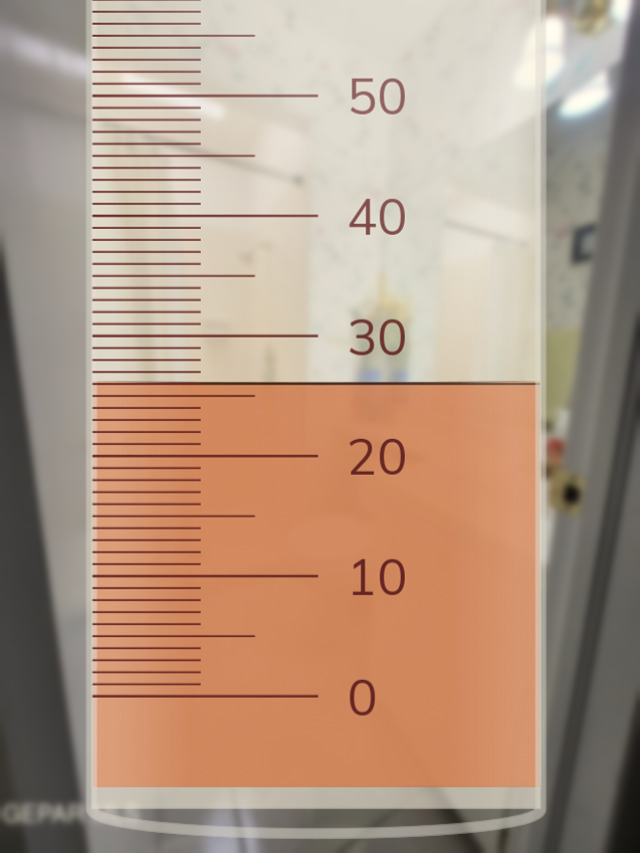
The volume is 26 mL
